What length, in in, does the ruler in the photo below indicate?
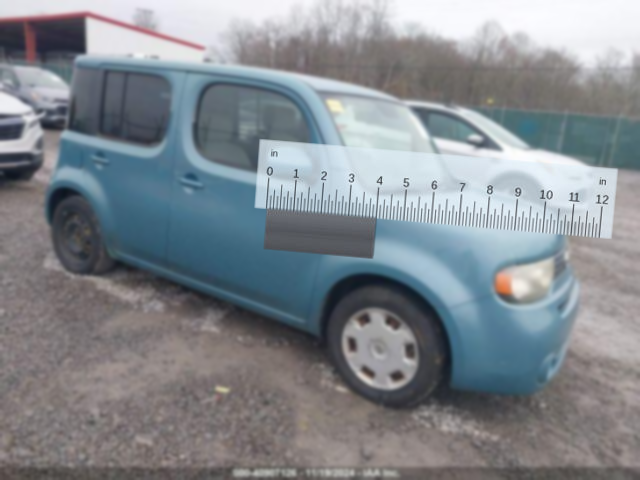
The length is 4 in
